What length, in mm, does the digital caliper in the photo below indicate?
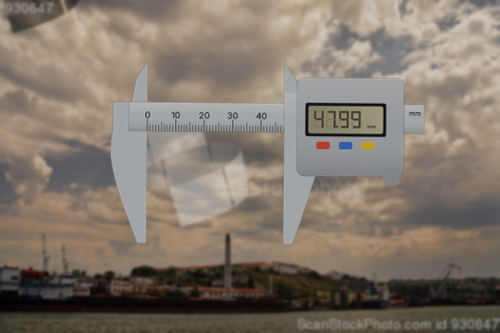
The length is 47.99 mm
